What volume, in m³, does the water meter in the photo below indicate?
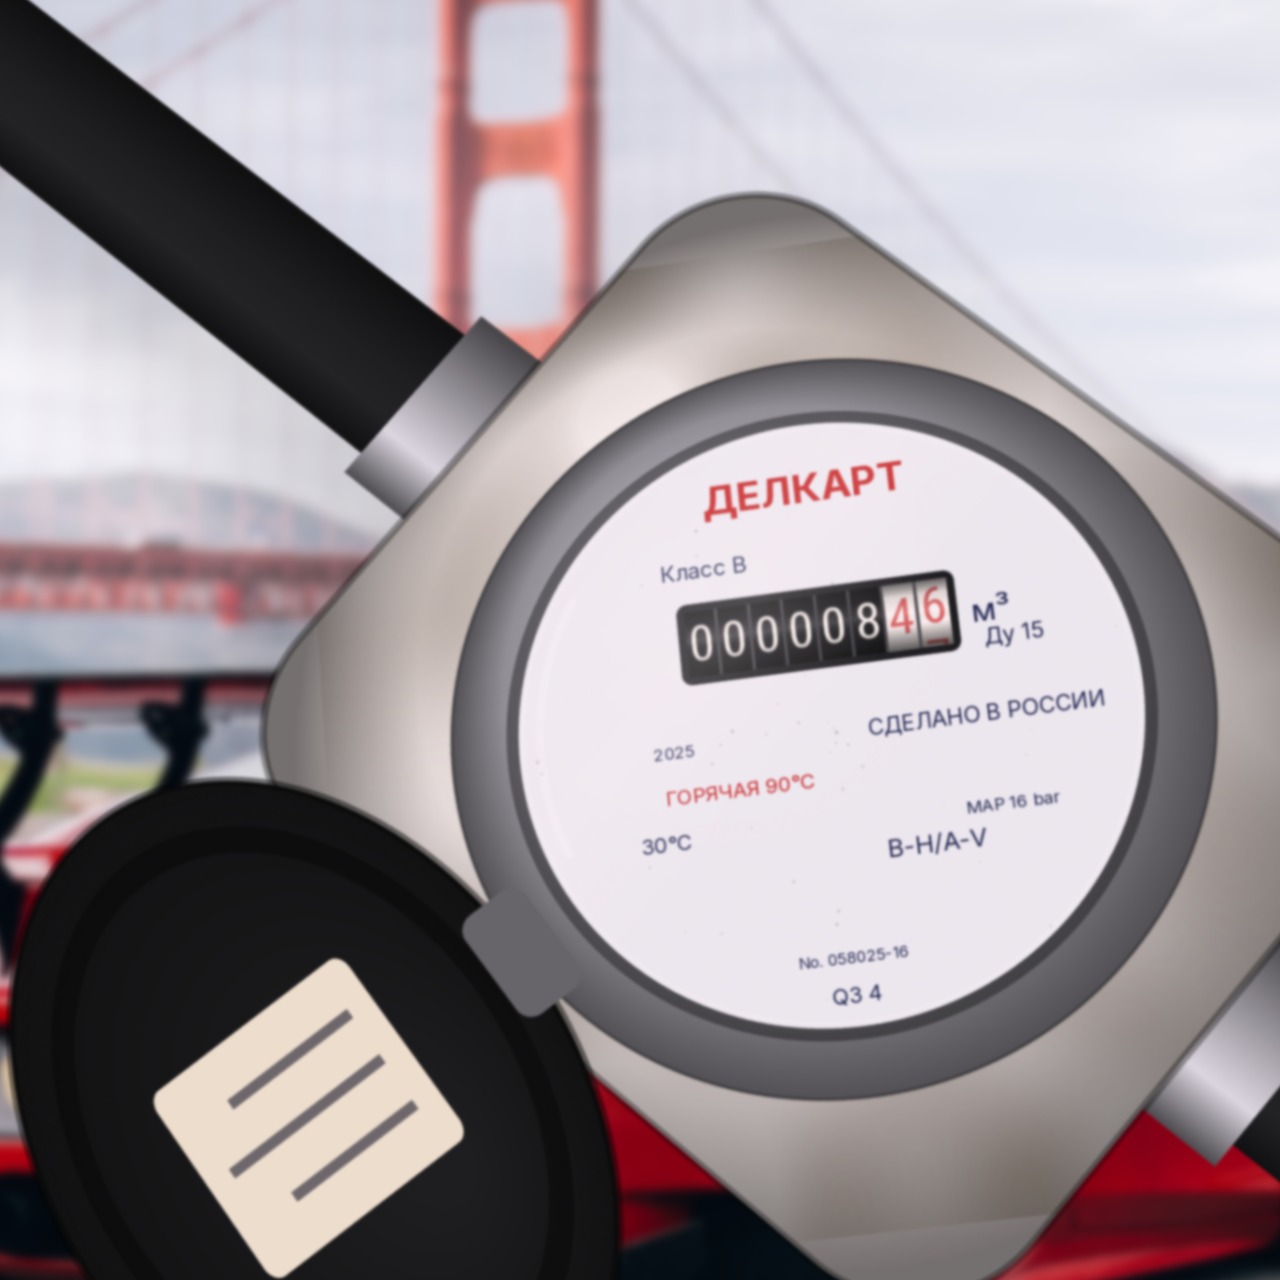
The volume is 8.46 m³
